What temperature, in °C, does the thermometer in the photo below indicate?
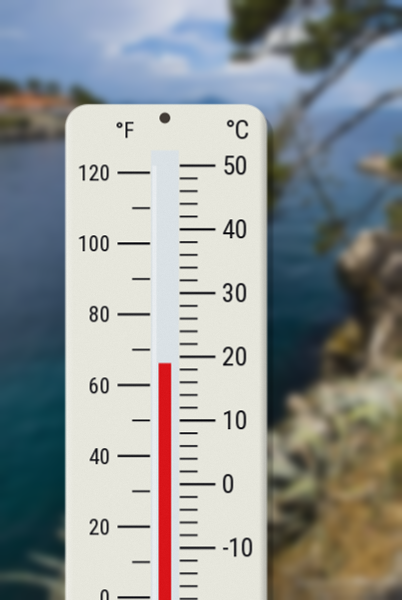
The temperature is 19 °C
